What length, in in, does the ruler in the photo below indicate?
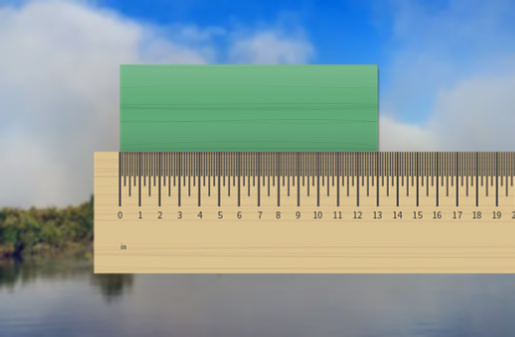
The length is 13 in
